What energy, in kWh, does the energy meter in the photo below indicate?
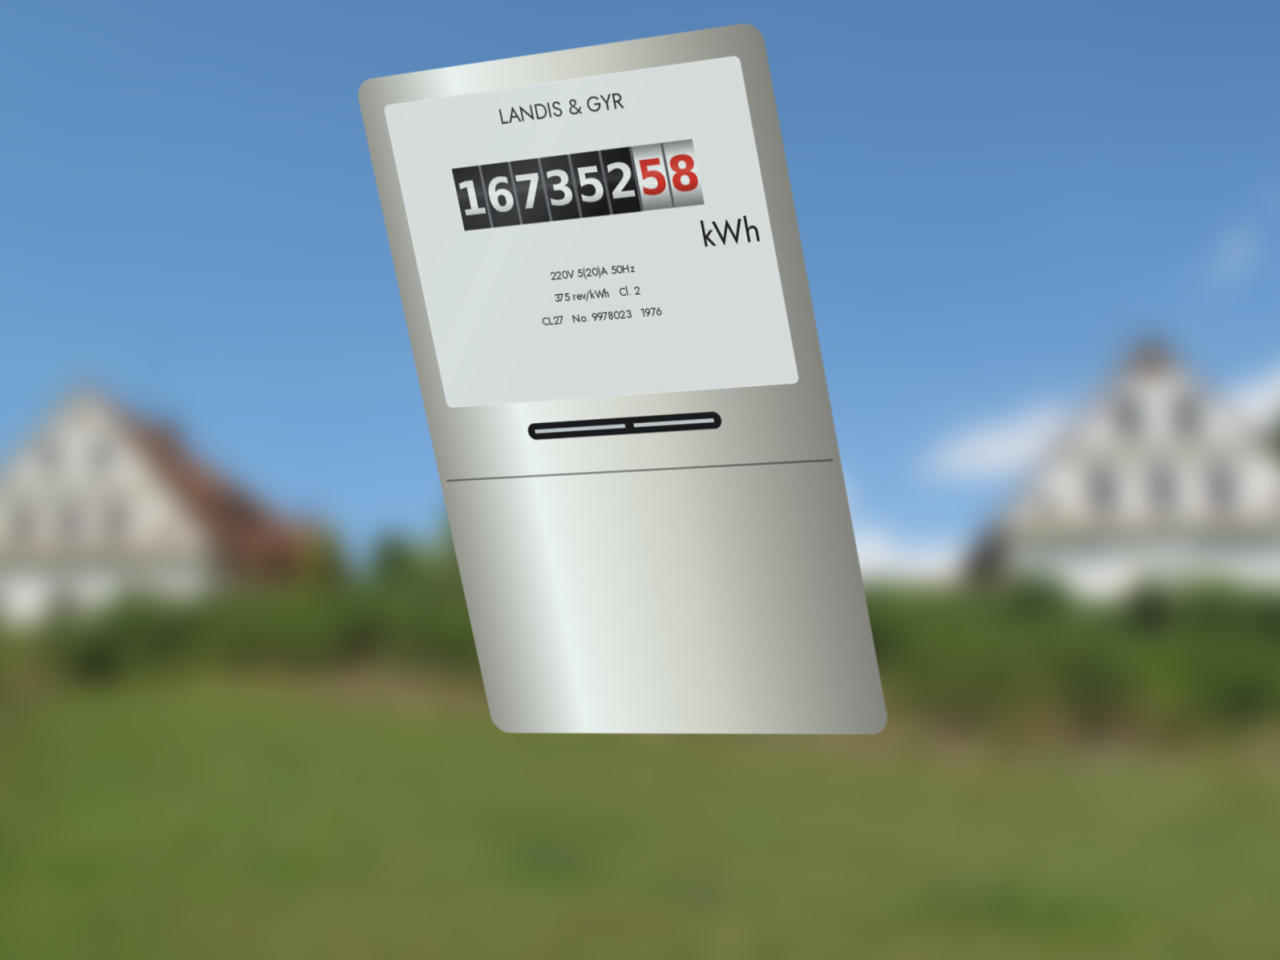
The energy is 167352.58 kWh
